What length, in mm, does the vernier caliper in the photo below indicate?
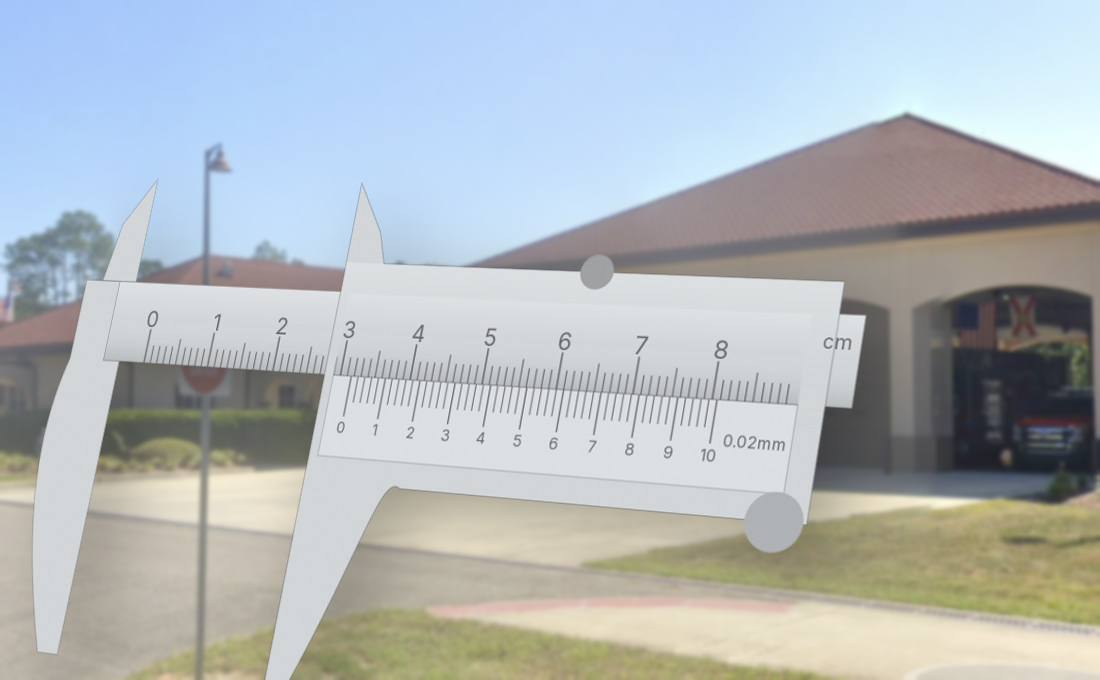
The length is 31.6 mm
